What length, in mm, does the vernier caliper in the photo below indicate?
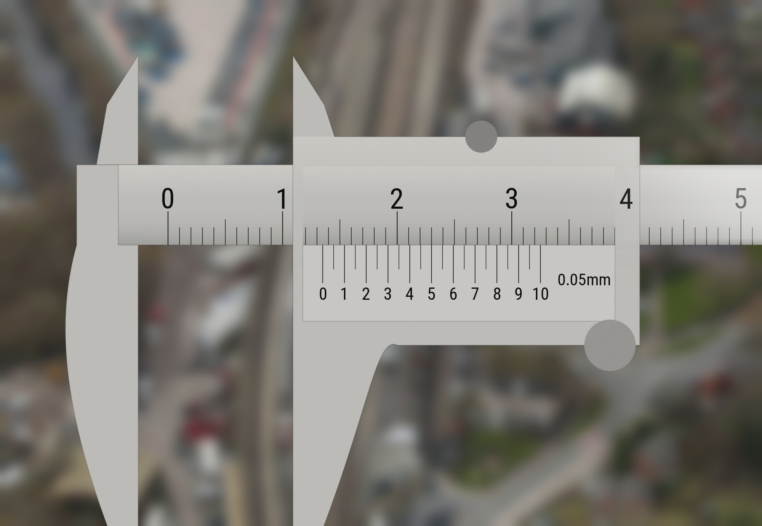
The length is 13.5 mm
